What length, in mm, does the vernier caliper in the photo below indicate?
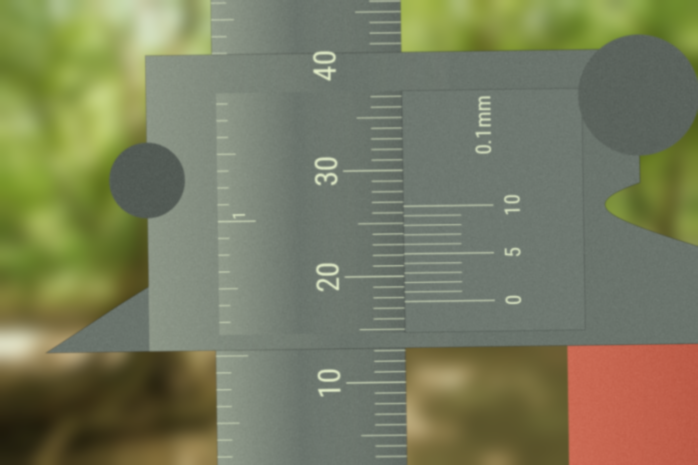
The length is 17.6 mm
